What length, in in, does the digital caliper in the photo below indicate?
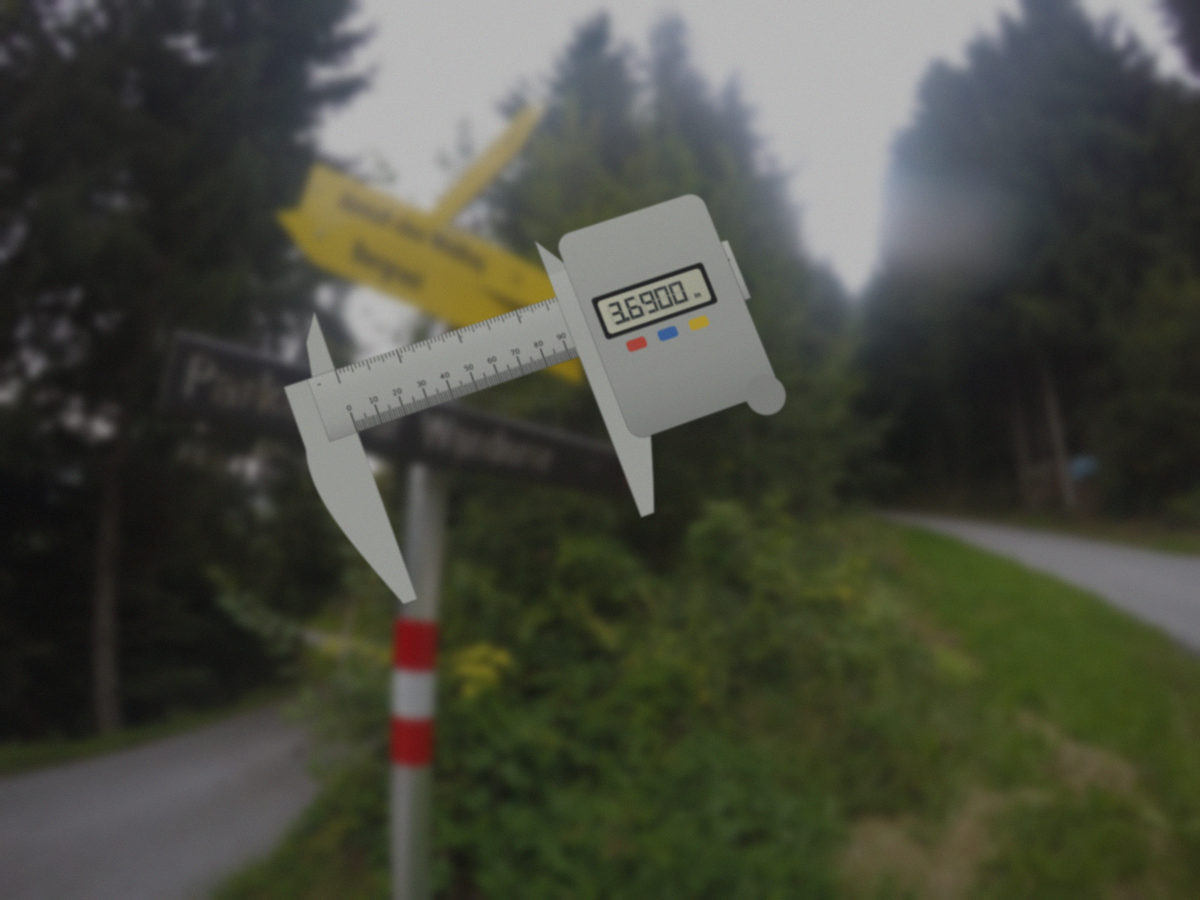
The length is 3.6900 in
